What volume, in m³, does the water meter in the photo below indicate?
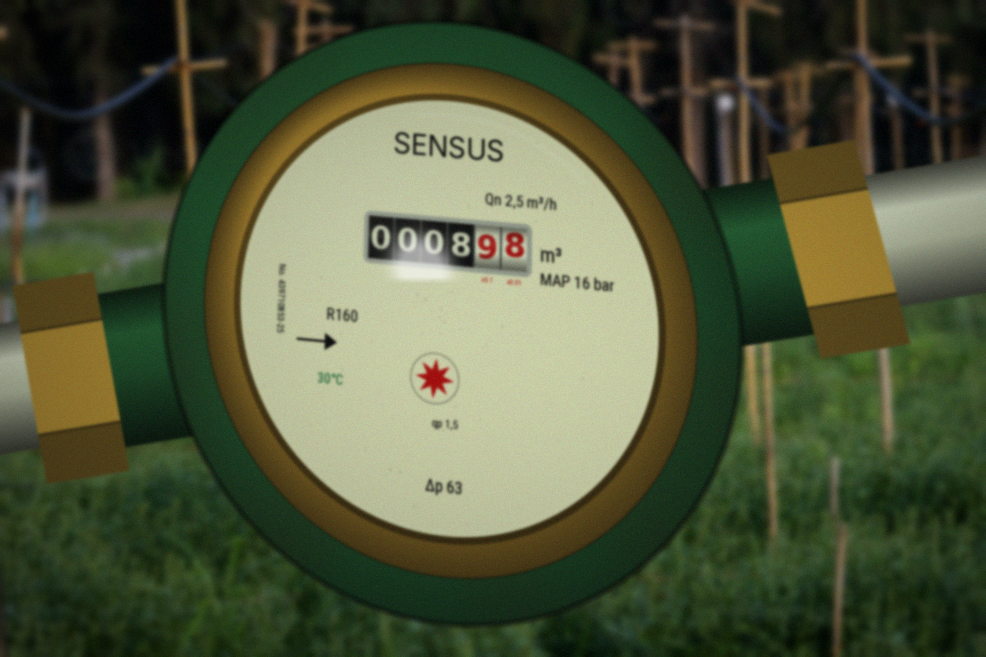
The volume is 8.98 m³
